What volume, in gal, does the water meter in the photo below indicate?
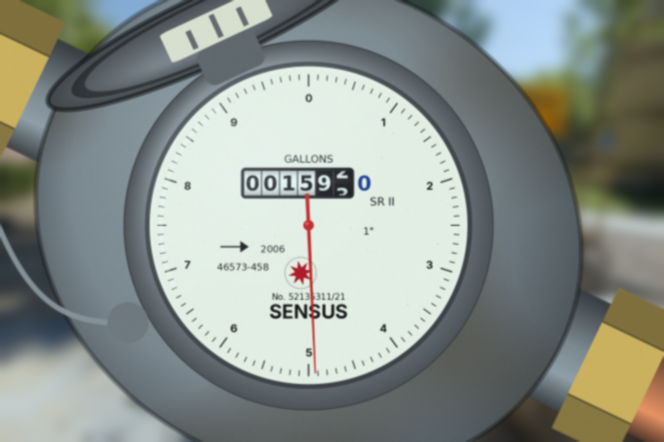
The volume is 15924.9 gal
